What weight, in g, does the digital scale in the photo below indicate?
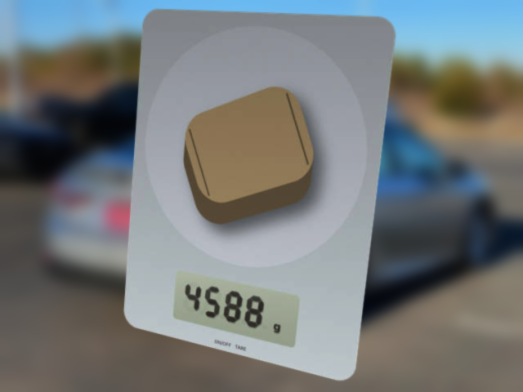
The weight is 4588 g
